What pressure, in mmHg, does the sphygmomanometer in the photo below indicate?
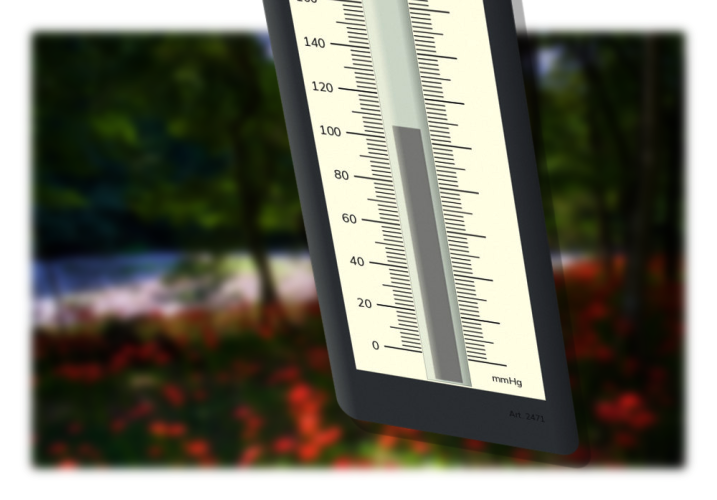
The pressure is 106 mmHg
